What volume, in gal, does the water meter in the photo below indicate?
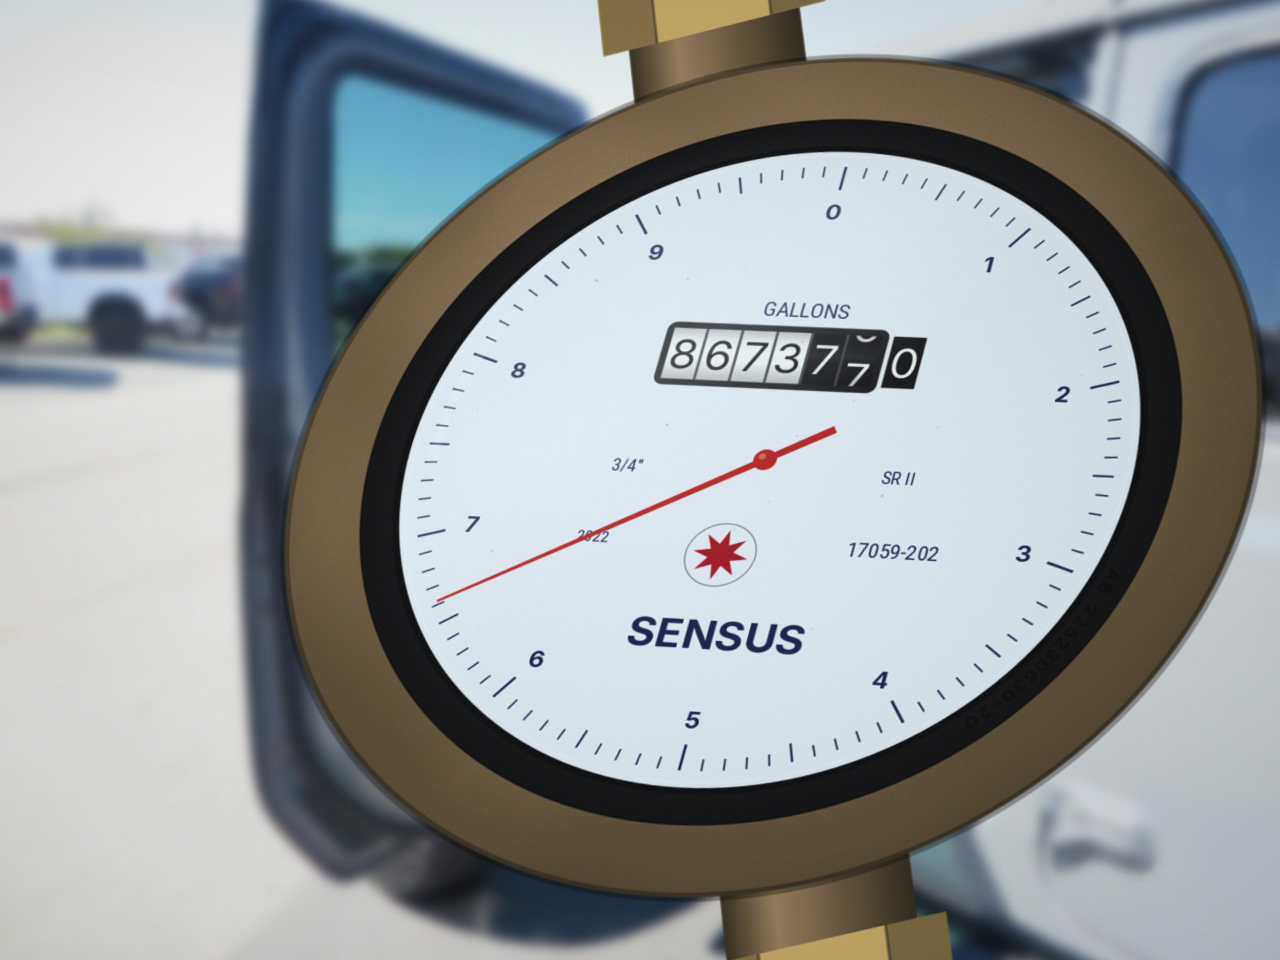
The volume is 8673766.6 gal
